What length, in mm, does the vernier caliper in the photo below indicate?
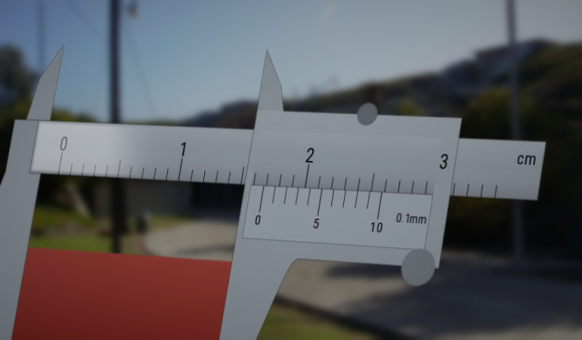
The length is 16.8 mm
